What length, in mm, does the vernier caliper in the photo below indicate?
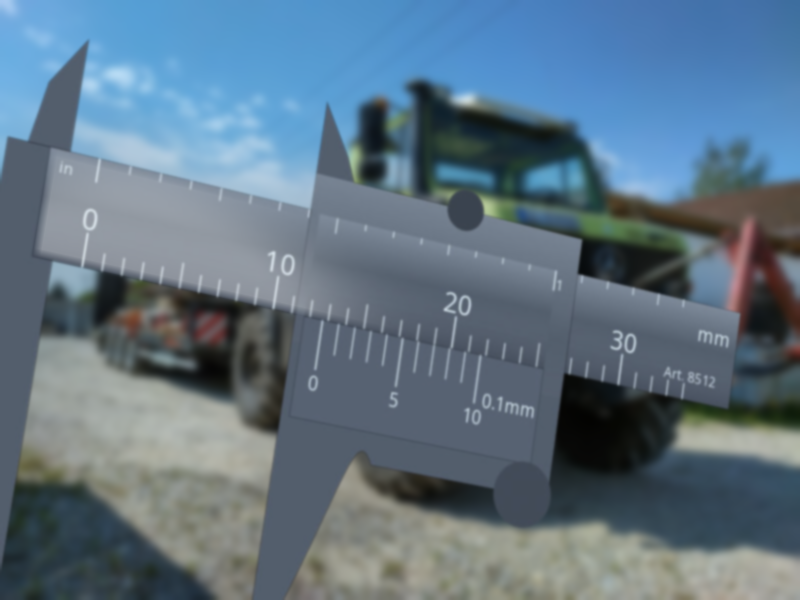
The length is 12.7 mm
